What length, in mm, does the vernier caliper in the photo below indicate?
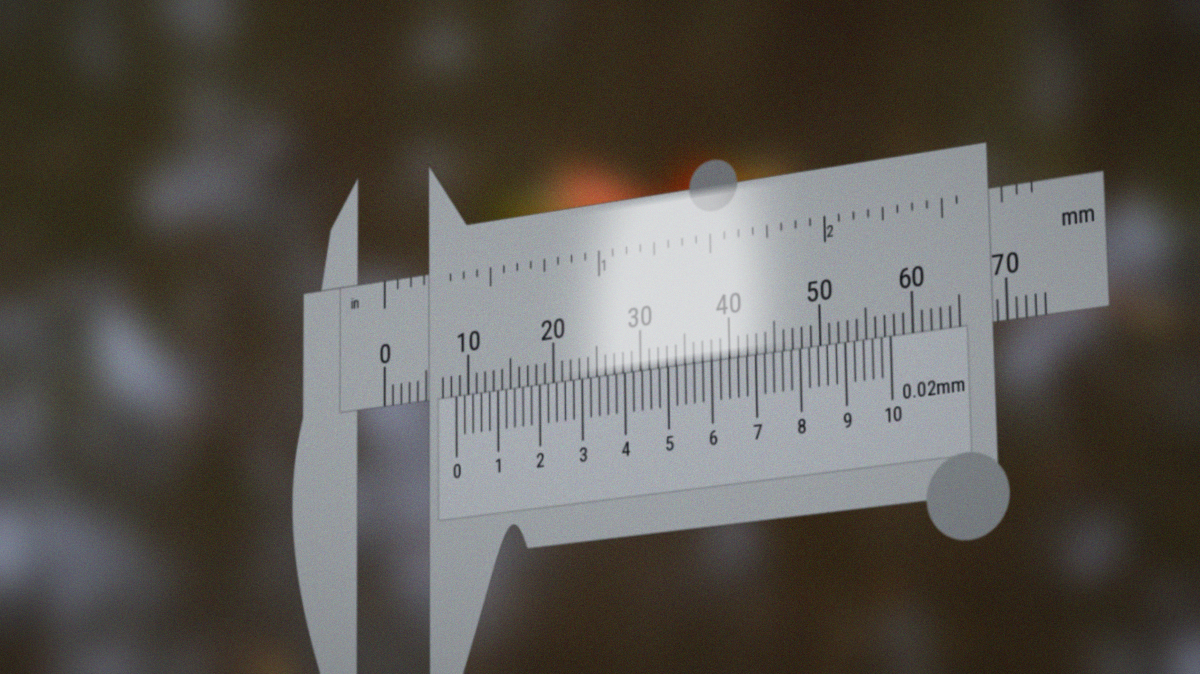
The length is 8.6 mm
